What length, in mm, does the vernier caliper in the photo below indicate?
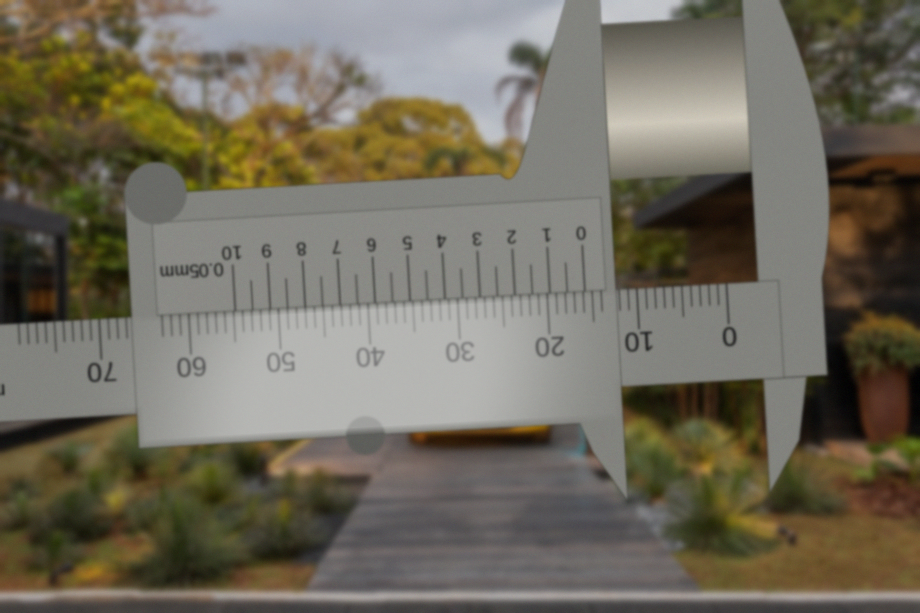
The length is 15.8 mm
